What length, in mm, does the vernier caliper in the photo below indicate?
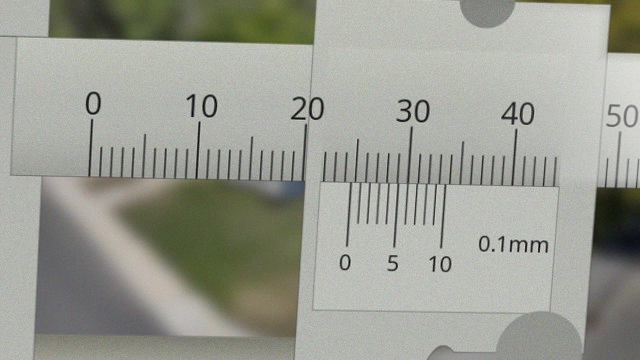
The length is 24.6 mm
